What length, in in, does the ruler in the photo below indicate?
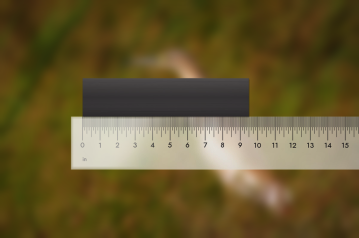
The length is 9.5 in
